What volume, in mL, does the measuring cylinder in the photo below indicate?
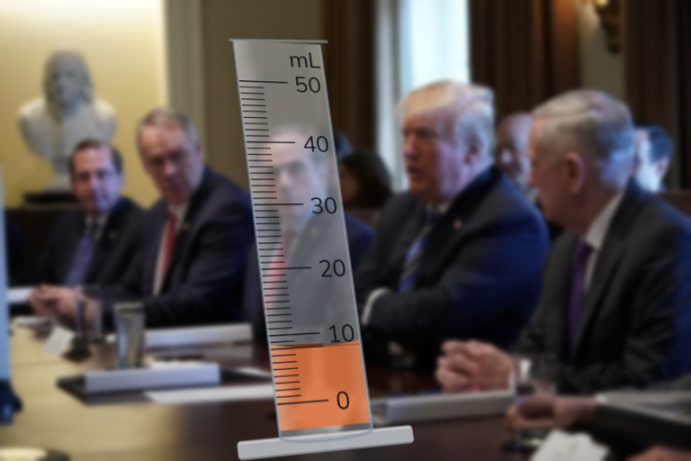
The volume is 8 mL
